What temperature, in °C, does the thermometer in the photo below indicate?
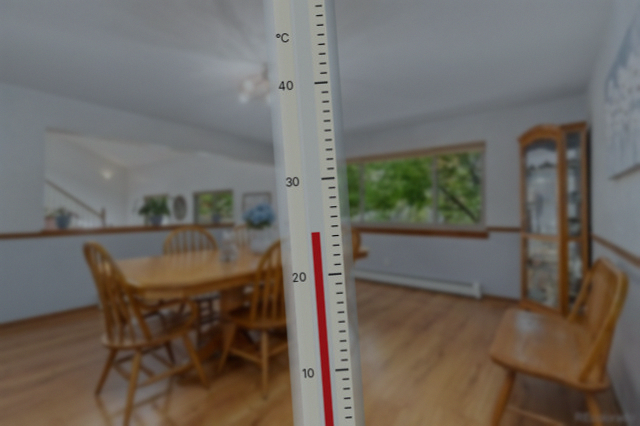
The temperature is 24.5 °C
